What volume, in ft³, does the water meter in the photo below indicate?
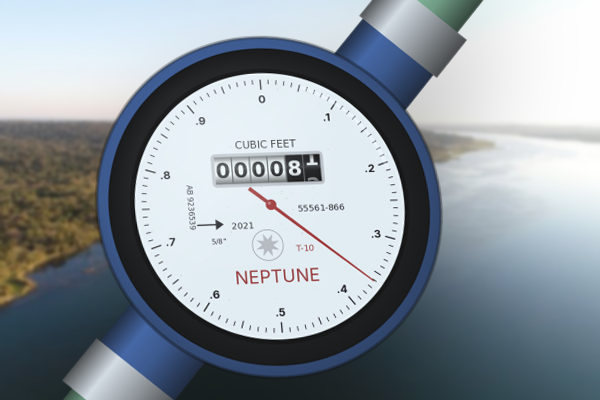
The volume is 81.36 ft³
